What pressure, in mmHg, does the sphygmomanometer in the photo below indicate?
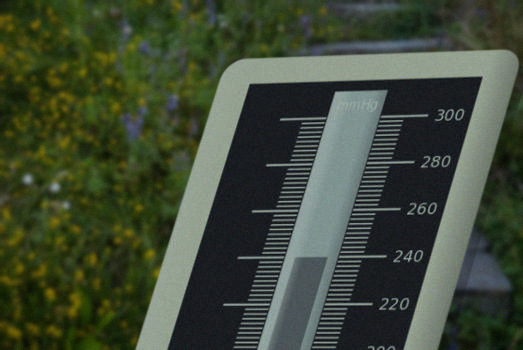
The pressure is 240 mmHg
